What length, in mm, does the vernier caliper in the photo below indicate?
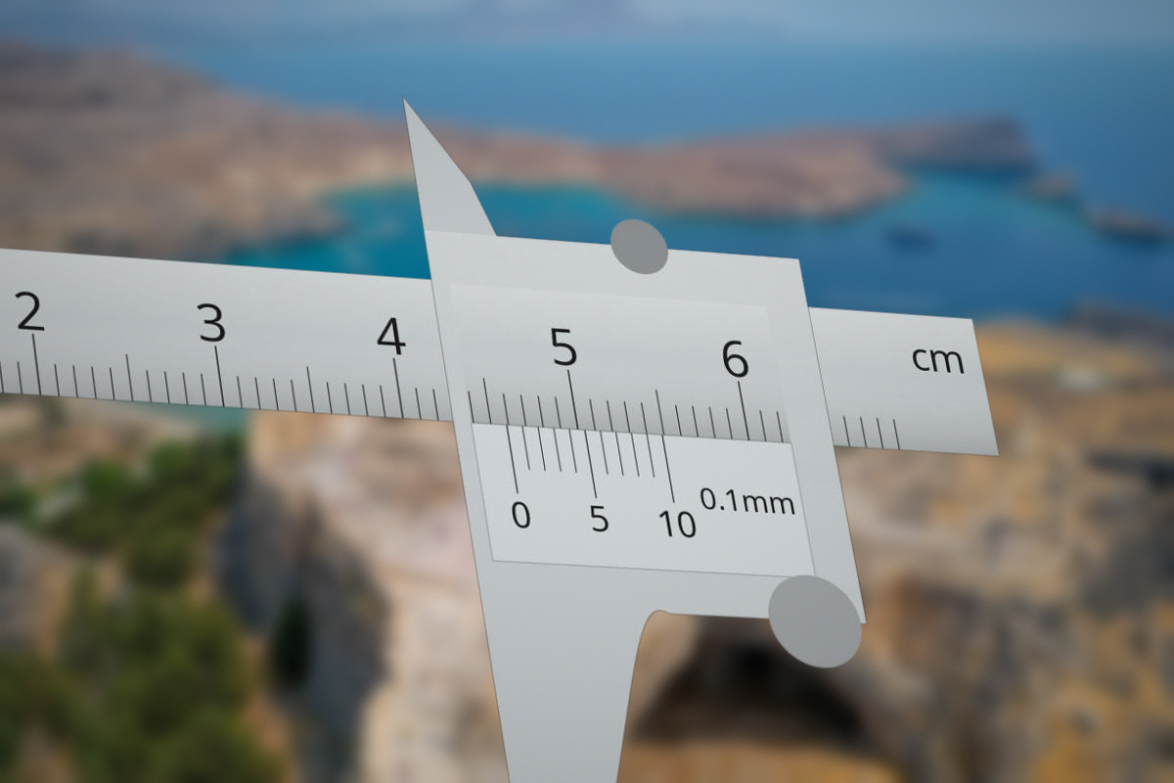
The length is 45.9 mm
